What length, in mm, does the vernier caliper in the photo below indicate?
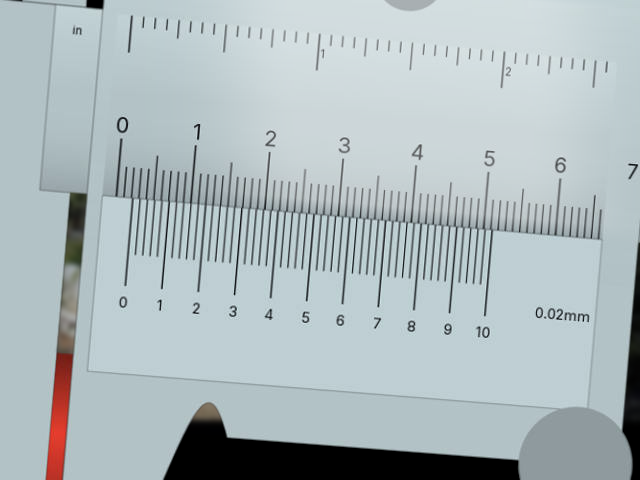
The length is 2.2 mm
